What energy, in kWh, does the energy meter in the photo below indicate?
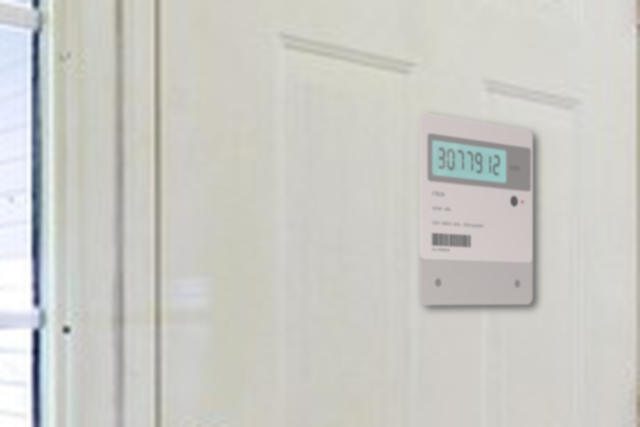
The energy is 3077912 kWh
